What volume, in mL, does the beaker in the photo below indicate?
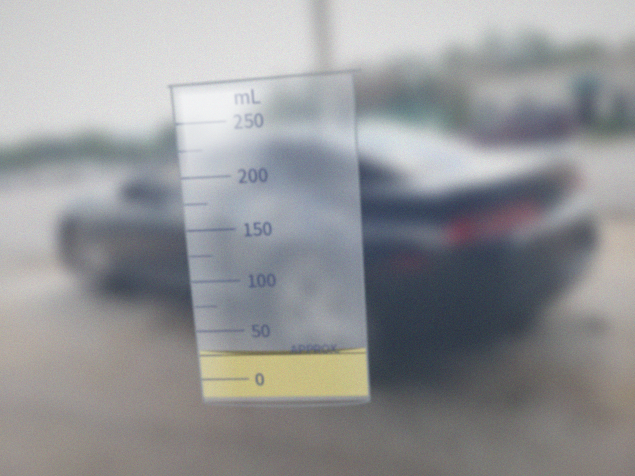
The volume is 25 mL
